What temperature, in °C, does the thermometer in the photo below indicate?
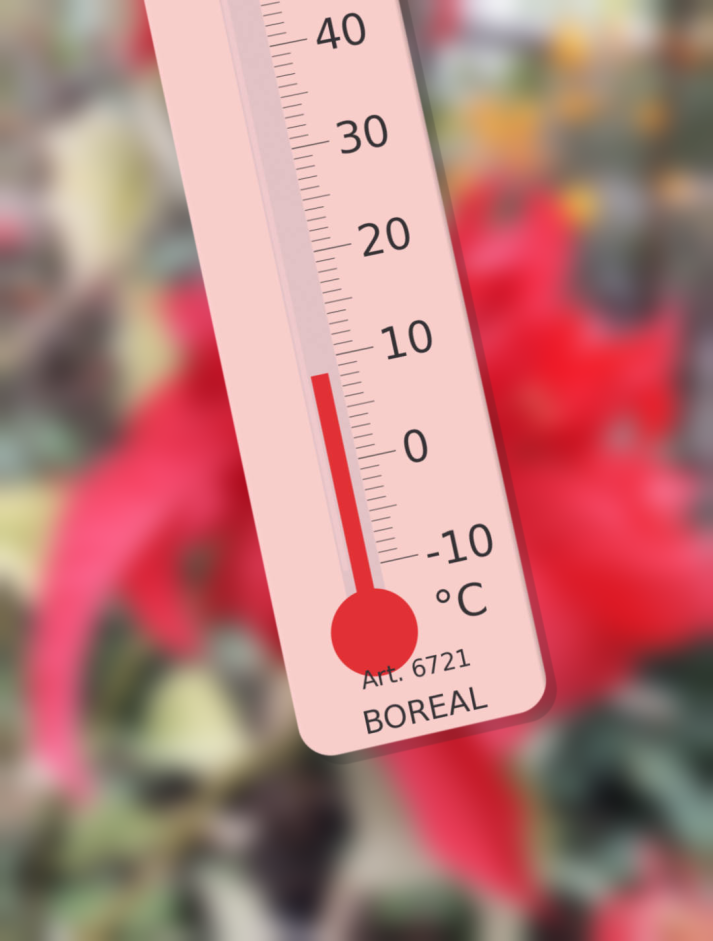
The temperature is 8.5 °C
